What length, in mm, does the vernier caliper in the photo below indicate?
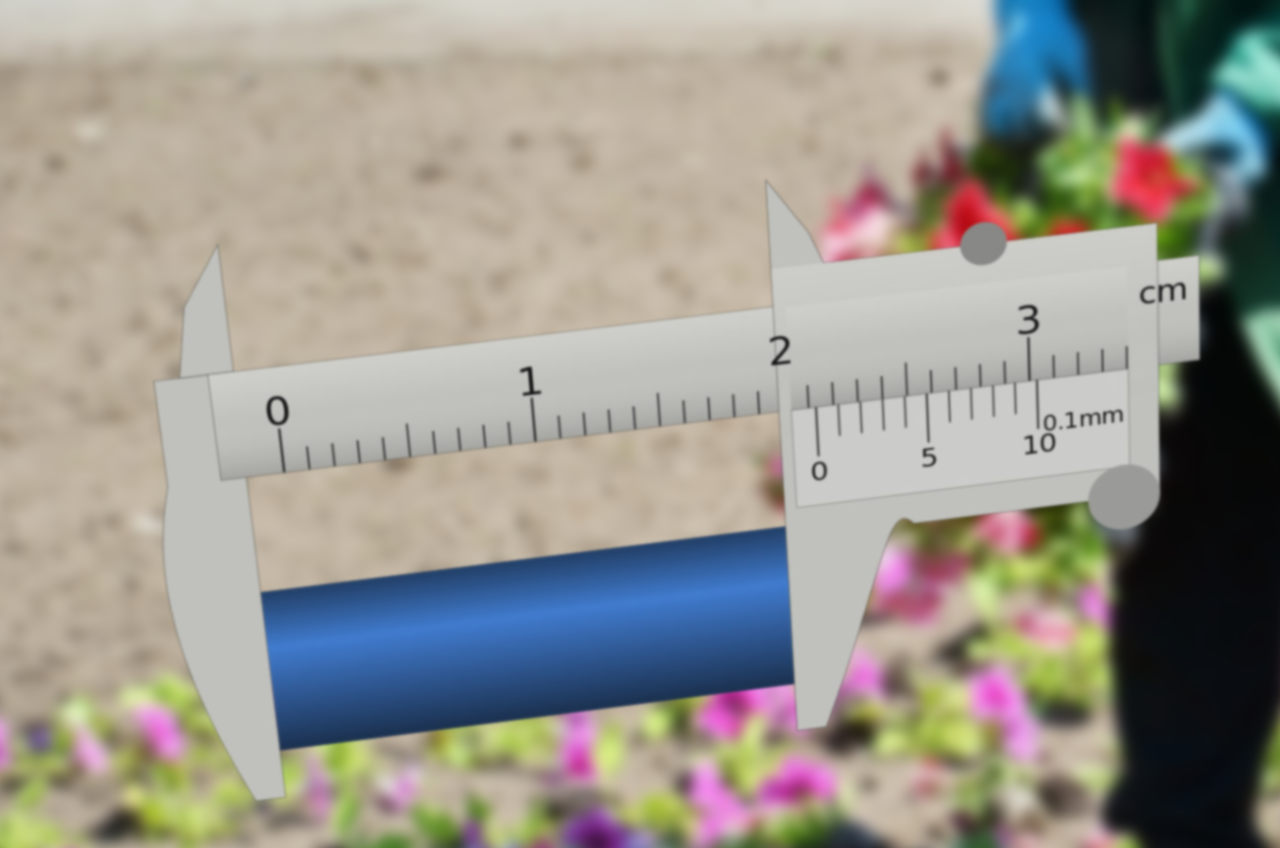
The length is 21.3 mm
